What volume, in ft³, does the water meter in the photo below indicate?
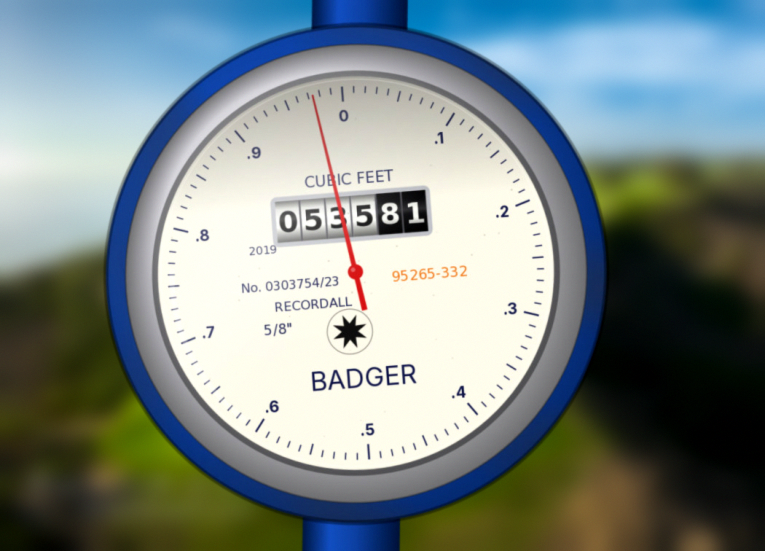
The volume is 53580.97 ft³
